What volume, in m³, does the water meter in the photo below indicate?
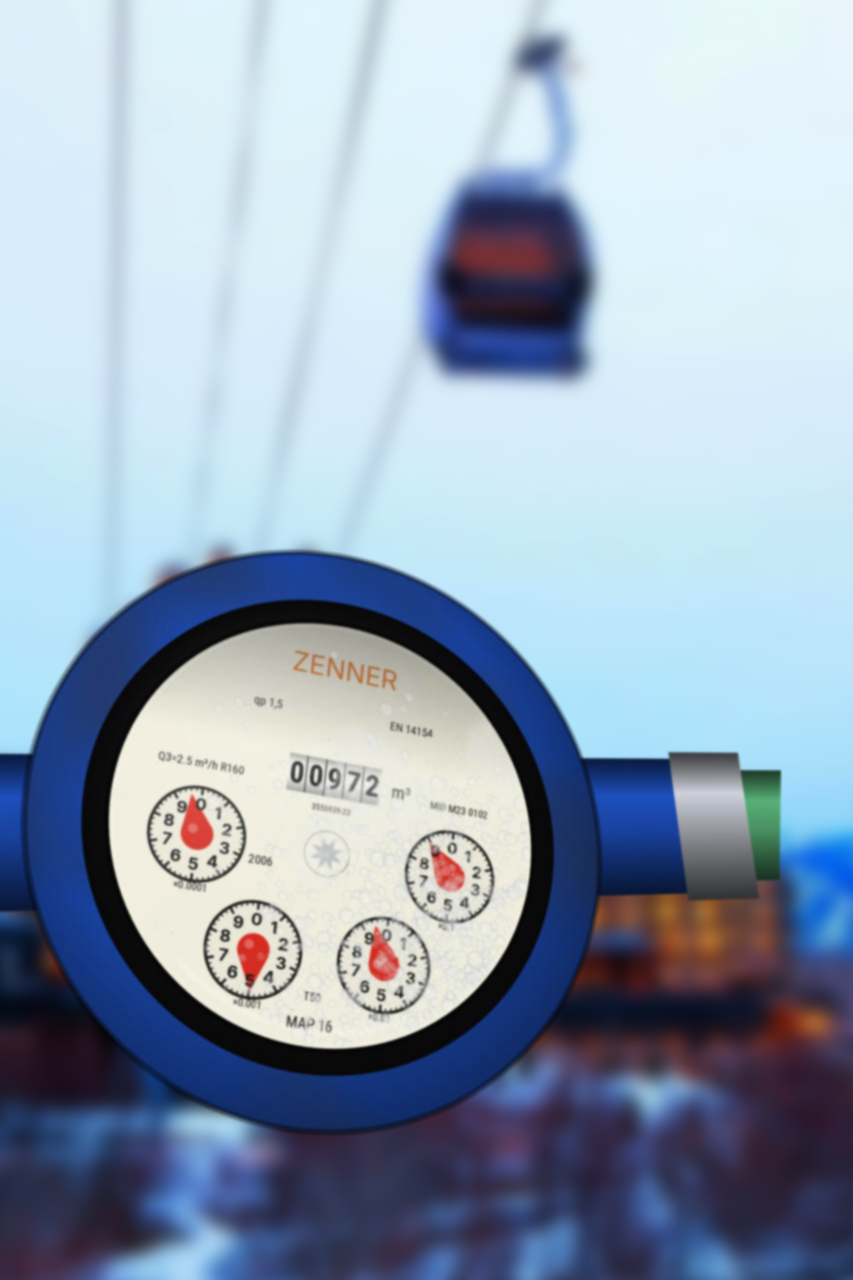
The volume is 972.8949 m³
